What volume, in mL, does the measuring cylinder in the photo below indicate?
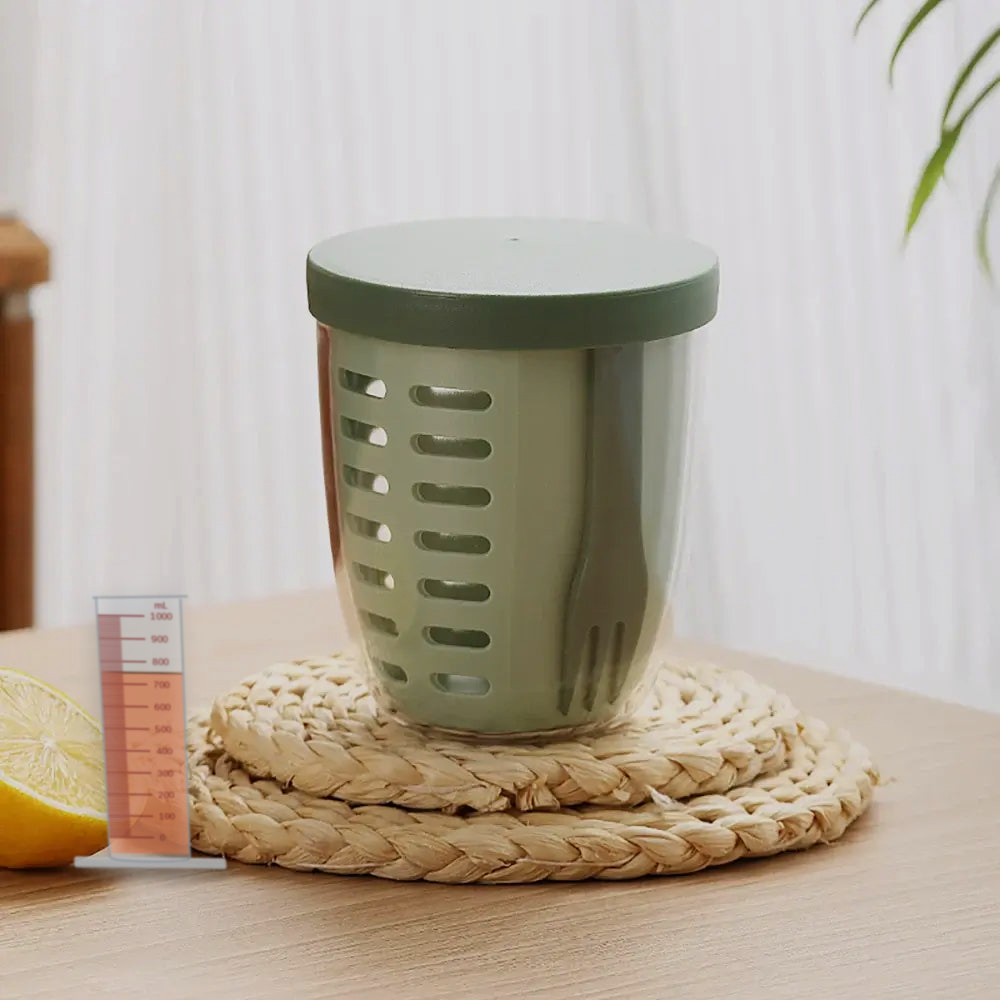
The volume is 750 mL
